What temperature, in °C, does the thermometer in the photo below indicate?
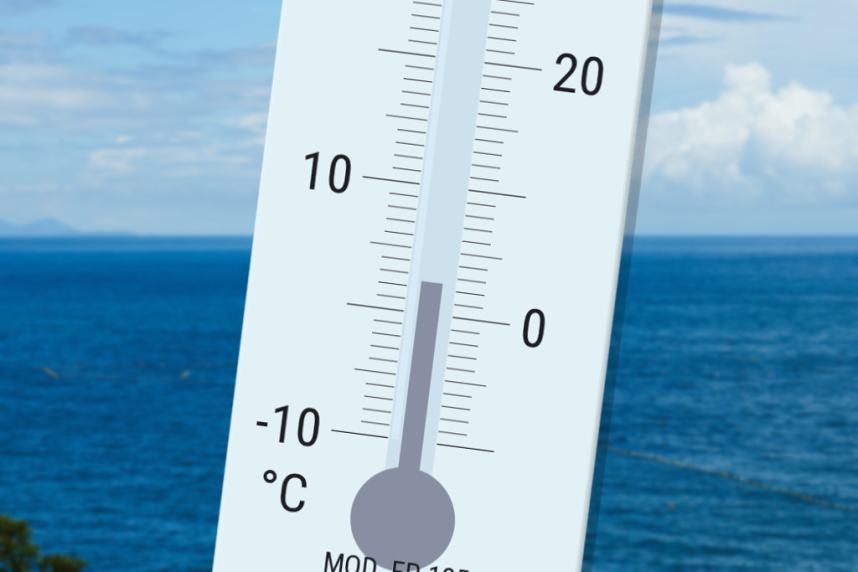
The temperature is 2.5 °C
